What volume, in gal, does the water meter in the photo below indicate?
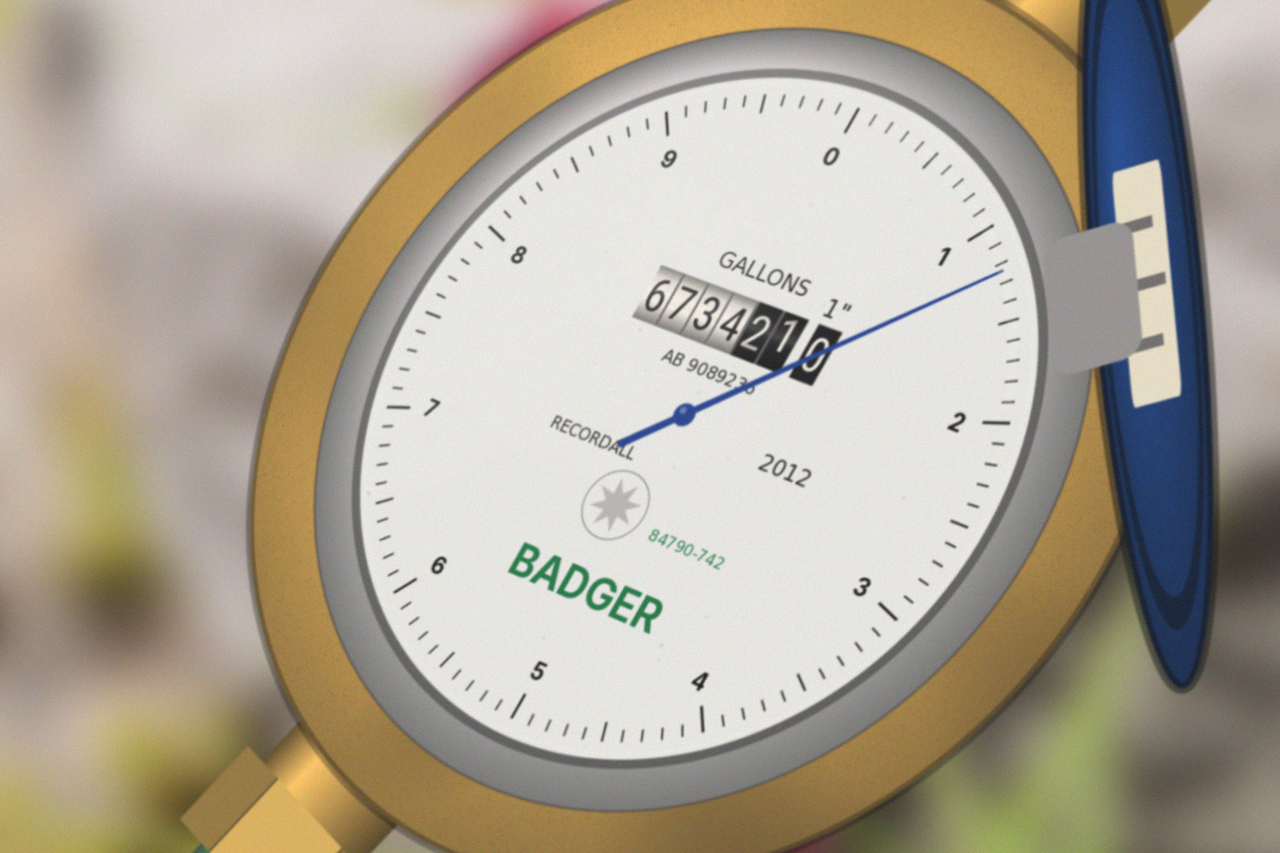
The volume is 6734211.2 gal
